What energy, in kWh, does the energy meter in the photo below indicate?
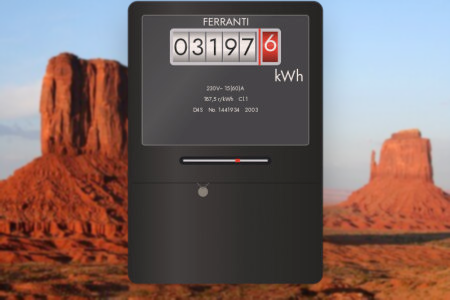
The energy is 3197.6 kWh
